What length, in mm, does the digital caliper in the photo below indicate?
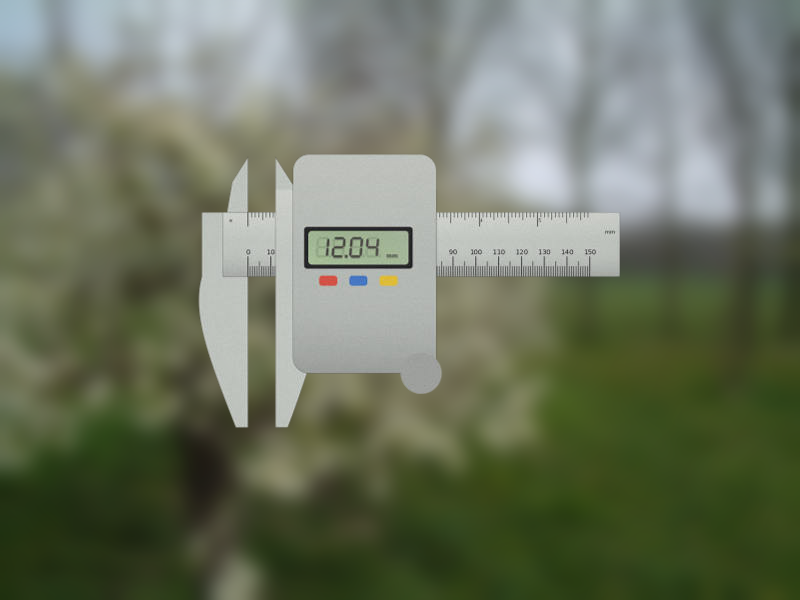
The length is 12.04 mm
